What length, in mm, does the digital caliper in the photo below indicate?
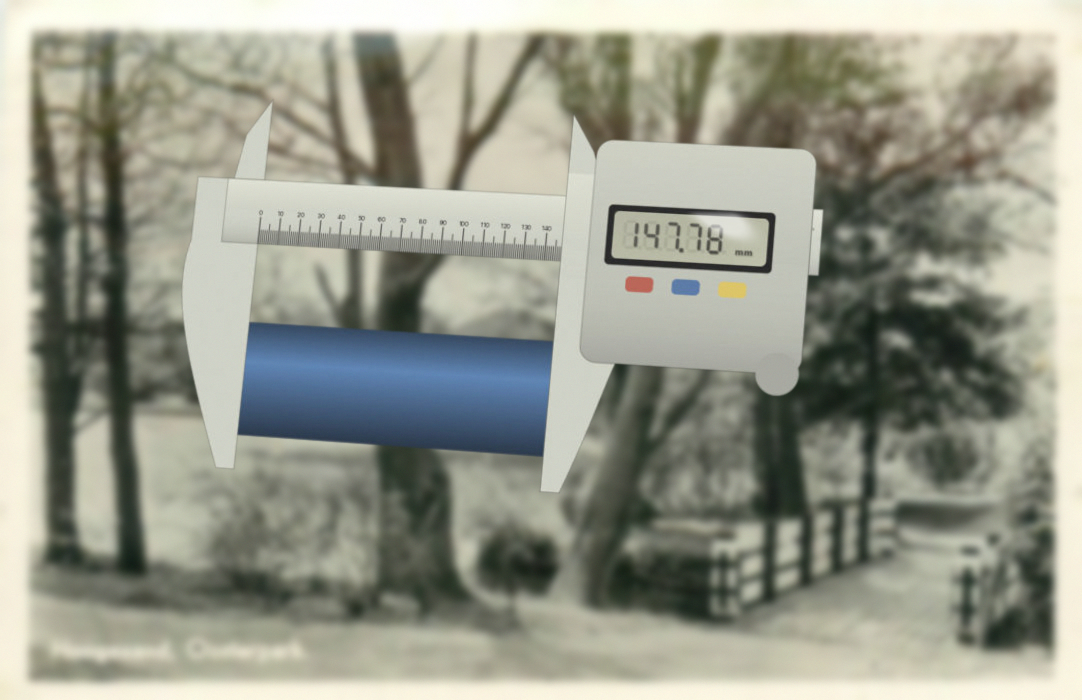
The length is 147.78 mm
